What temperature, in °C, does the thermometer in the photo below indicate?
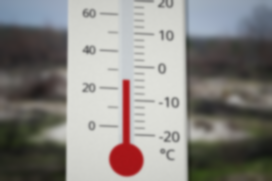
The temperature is -4 °C
